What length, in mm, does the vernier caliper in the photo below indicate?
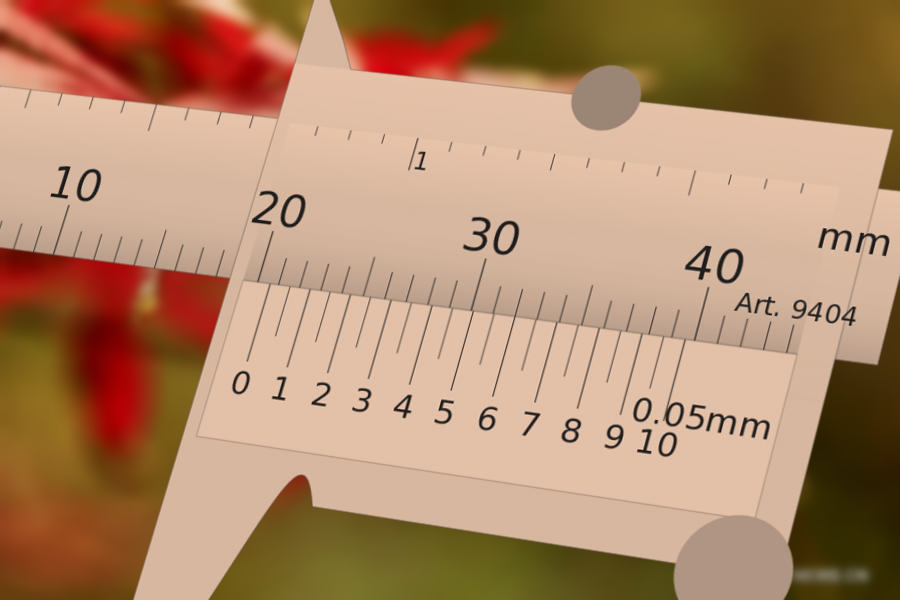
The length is 20.6 mm
